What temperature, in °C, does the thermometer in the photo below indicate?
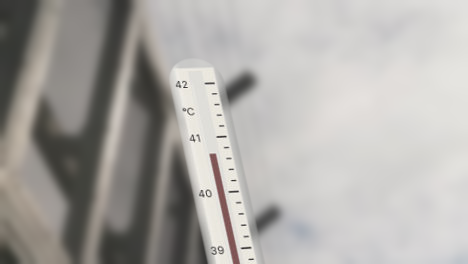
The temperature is 40.7 °C
